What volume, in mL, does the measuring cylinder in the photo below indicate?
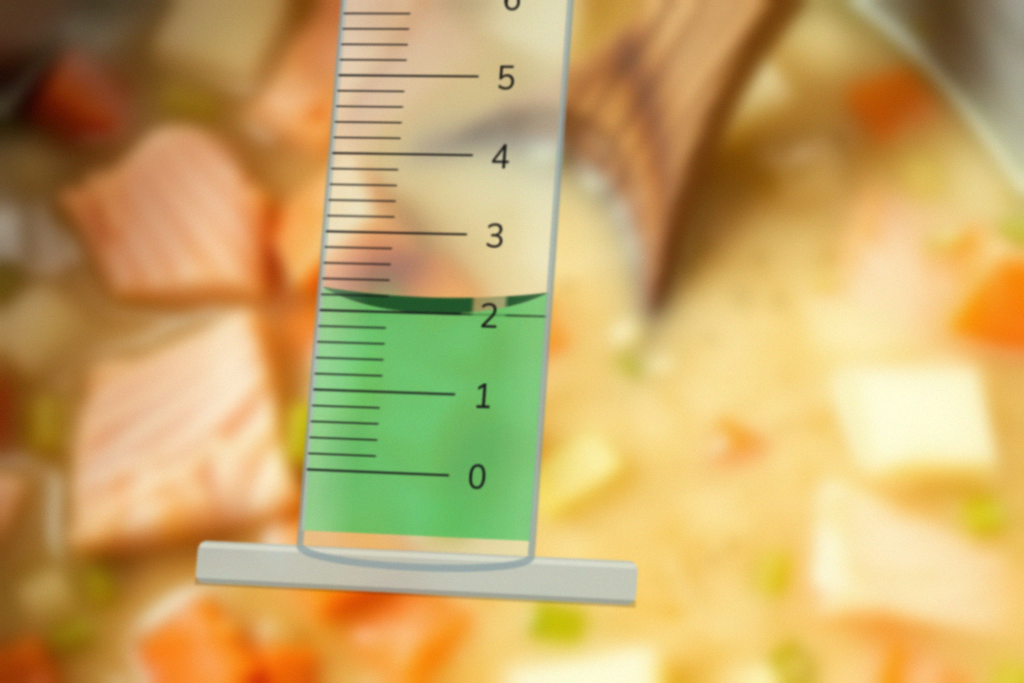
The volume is 2 mL
